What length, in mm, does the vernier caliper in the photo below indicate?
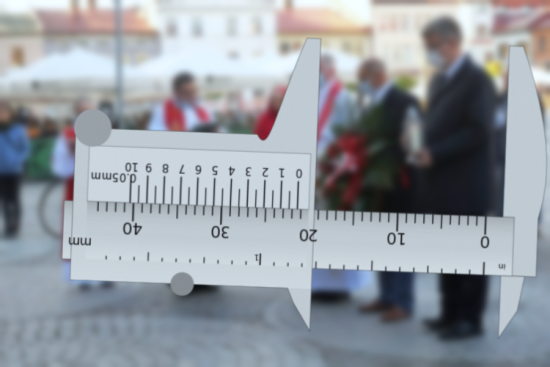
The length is 21.4 mm
